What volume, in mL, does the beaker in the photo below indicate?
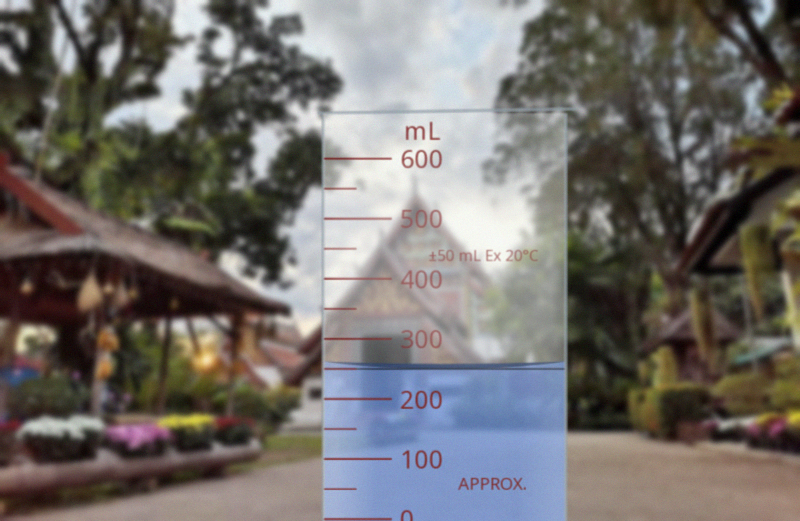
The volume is 250 mL
